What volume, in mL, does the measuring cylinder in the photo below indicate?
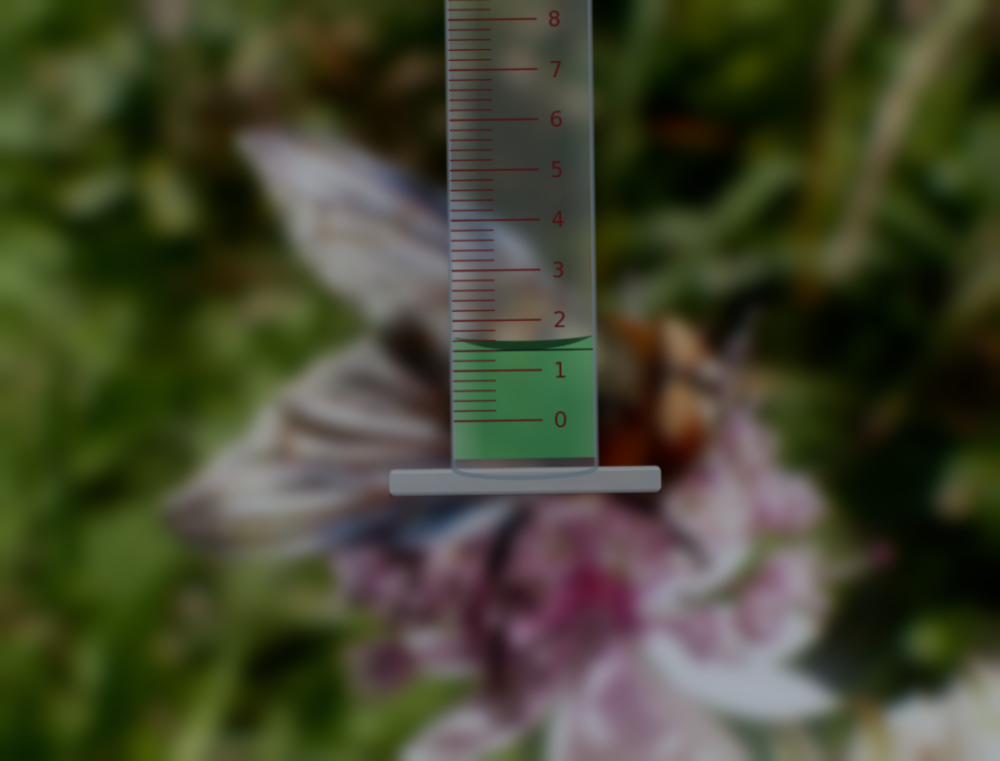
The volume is 1.4 mL
